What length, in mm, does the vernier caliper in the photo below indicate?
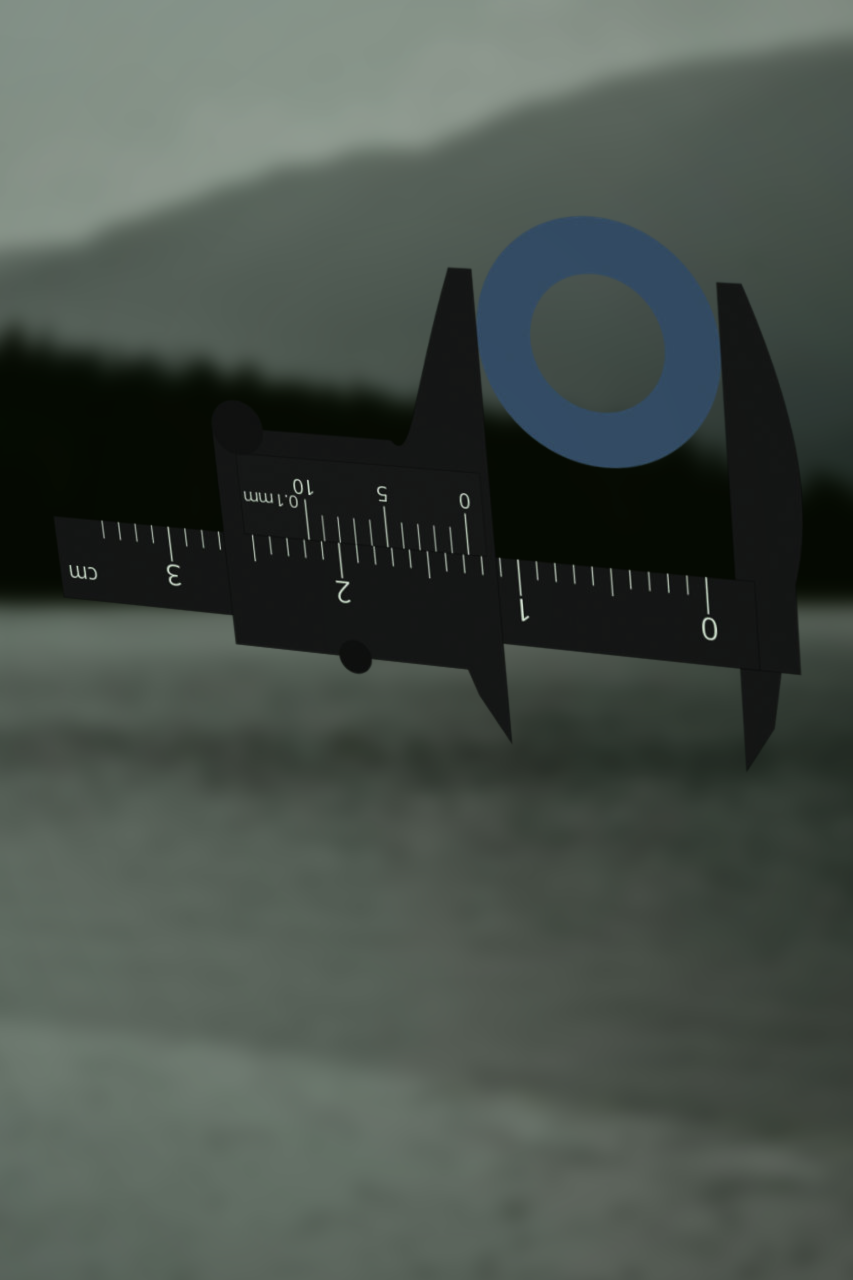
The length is 12.7 mm
